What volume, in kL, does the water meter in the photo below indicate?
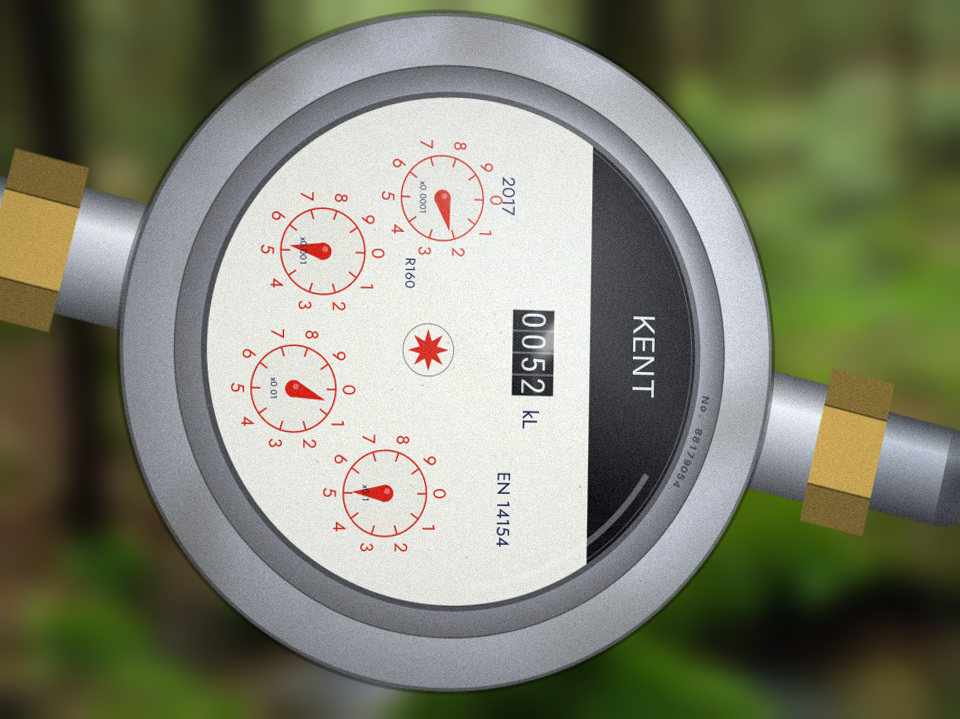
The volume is 52.5052 kL
